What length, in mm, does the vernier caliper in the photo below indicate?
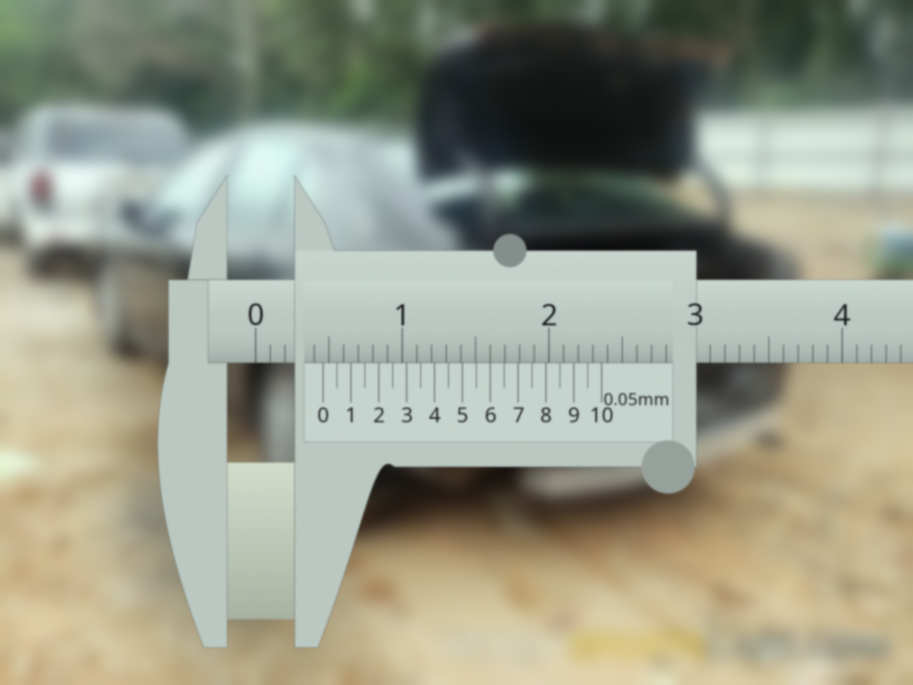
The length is 4.6 mm
